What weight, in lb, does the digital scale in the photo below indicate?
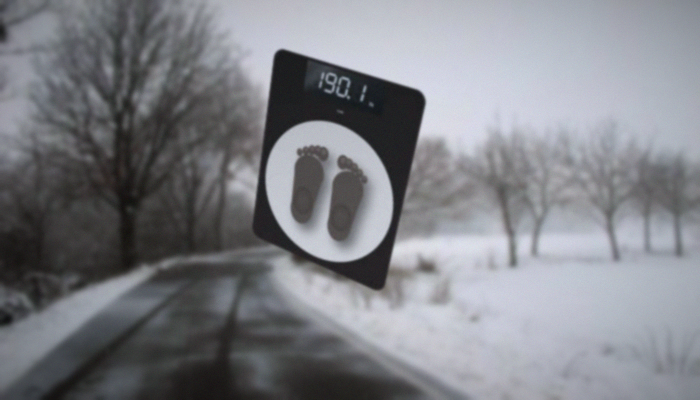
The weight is 190.1 lb
